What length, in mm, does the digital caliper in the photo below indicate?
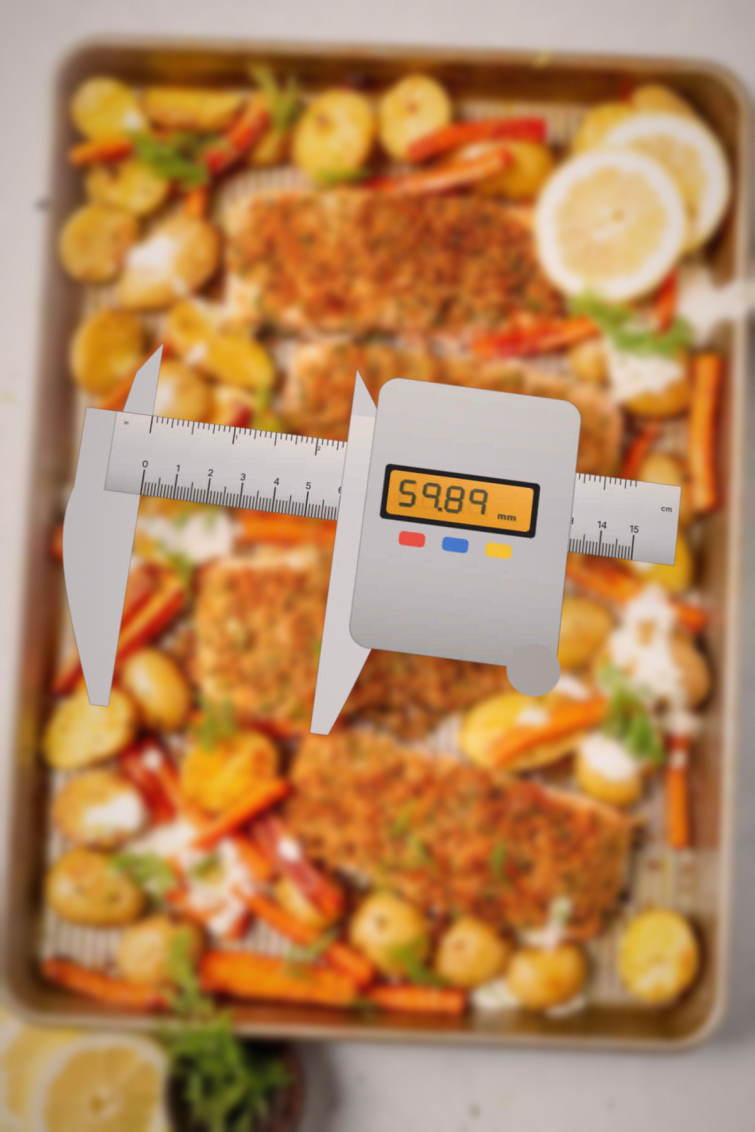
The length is 59.89 mm
